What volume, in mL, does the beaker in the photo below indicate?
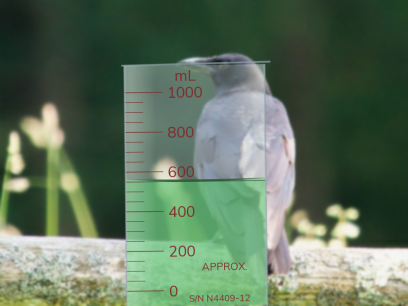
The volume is 550 mL
